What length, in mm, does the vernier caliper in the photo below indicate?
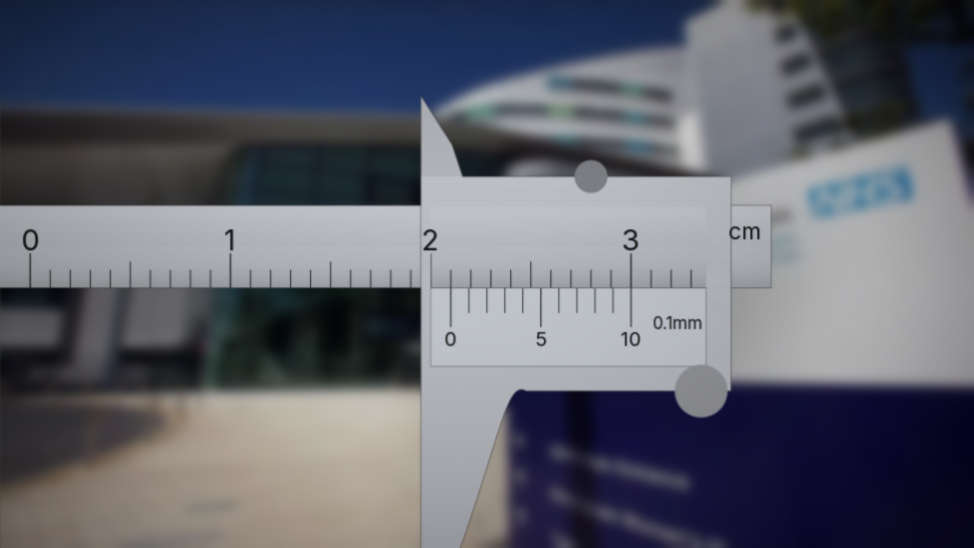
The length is 21.0 mm
